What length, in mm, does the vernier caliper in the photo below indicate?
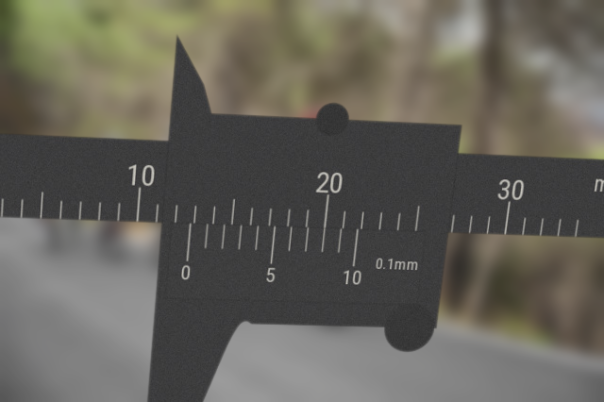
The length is 12.8 mm
